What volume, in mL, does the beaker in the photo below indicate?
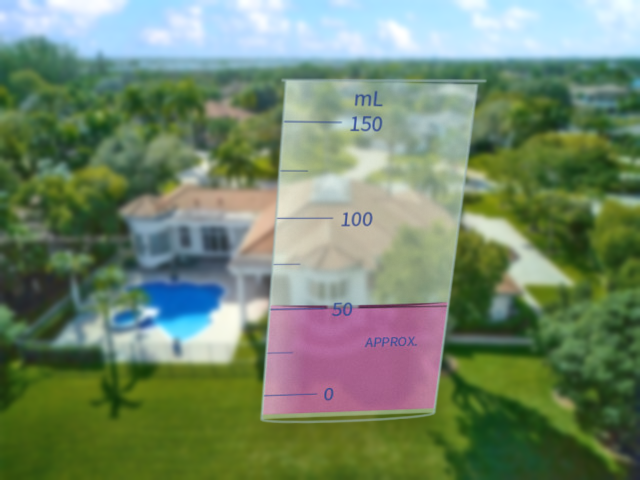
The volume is 50 mL
